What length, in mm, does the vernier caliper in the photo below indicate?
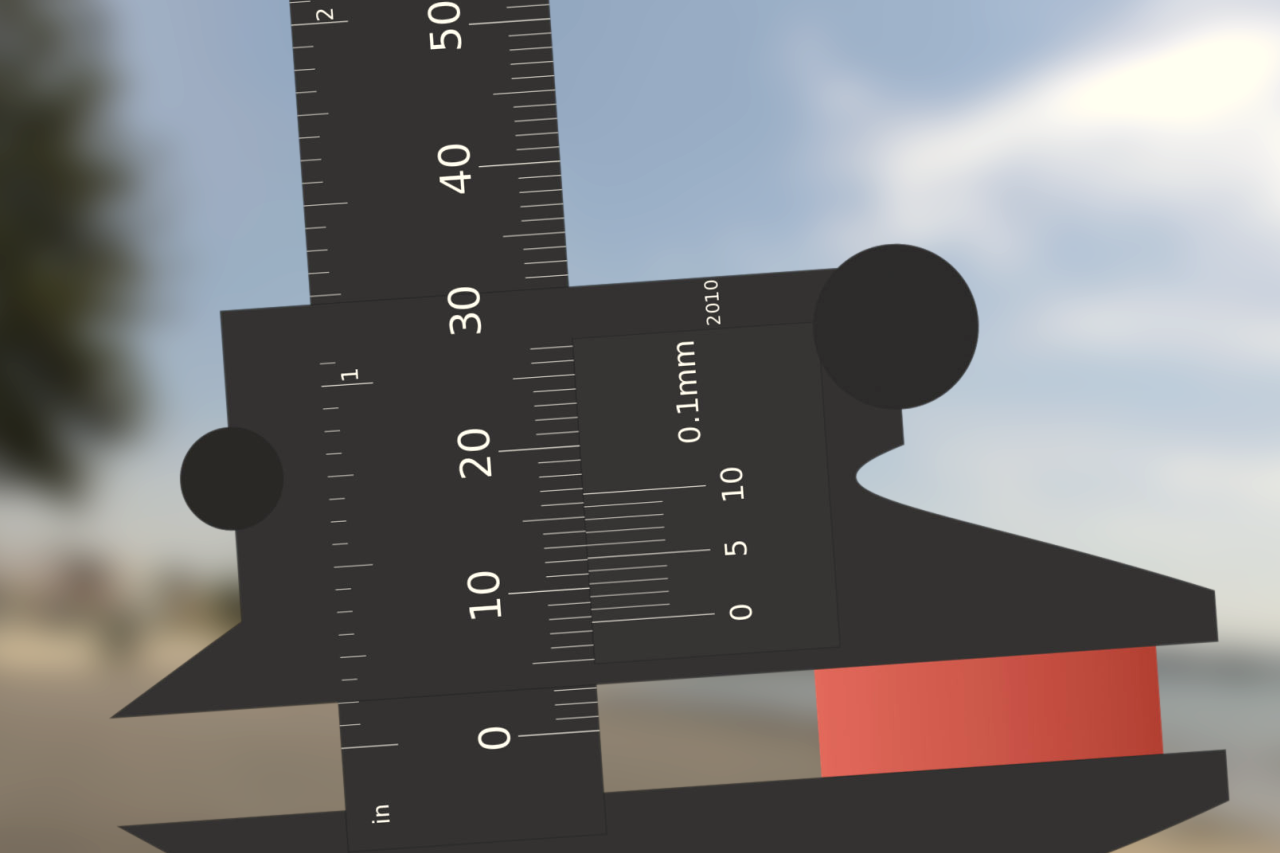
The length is 7.6 mm
